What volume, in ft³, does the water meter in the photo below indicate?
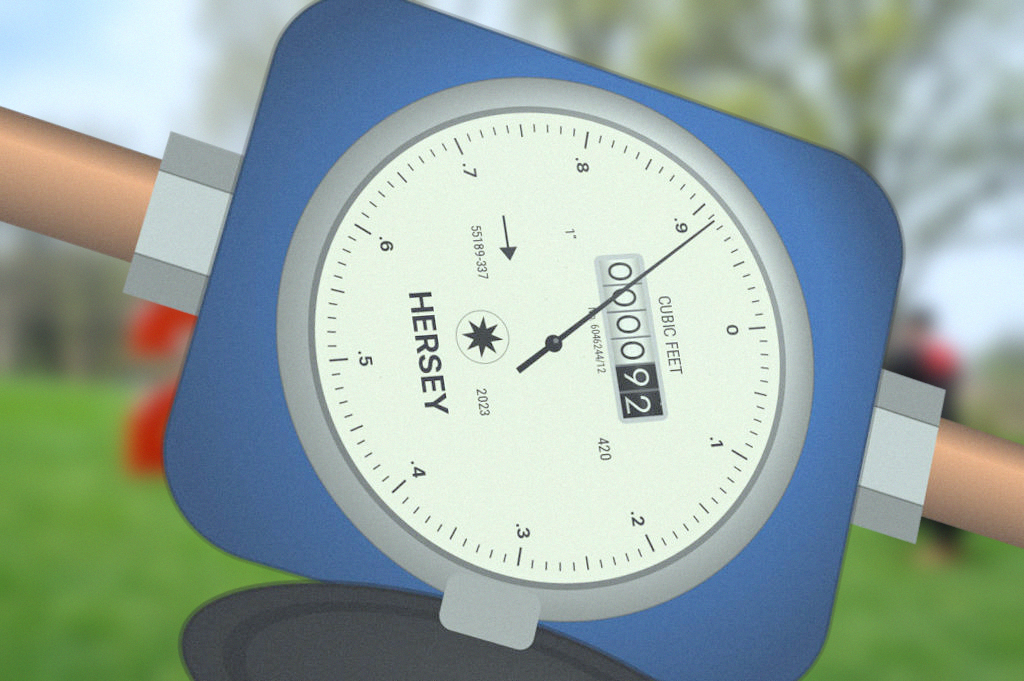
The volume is 91.91 ft³
